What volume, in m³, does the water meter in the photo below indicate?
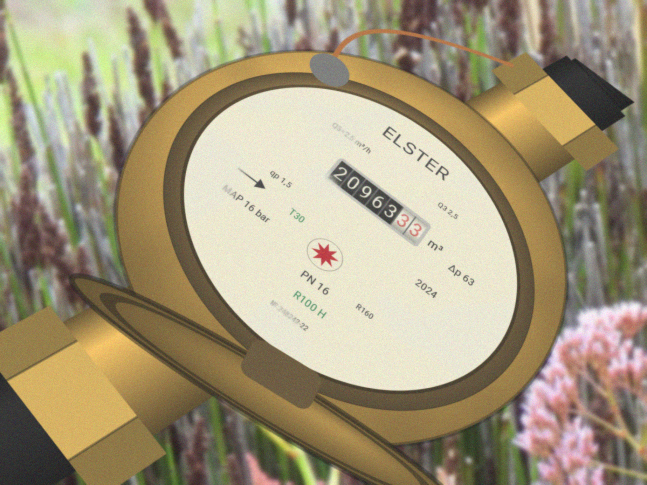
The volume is 20963.33 m³
